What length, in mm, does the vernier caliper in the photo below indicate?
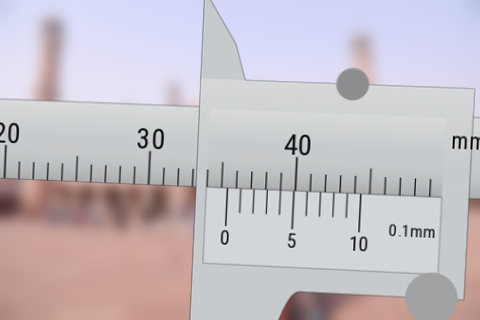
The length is 35.4 mm
